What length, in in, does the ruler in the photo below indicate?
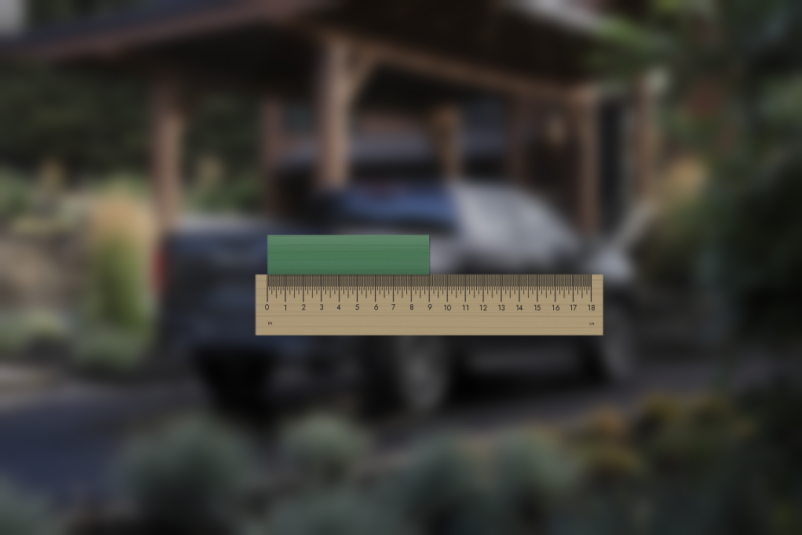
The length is 9 in
